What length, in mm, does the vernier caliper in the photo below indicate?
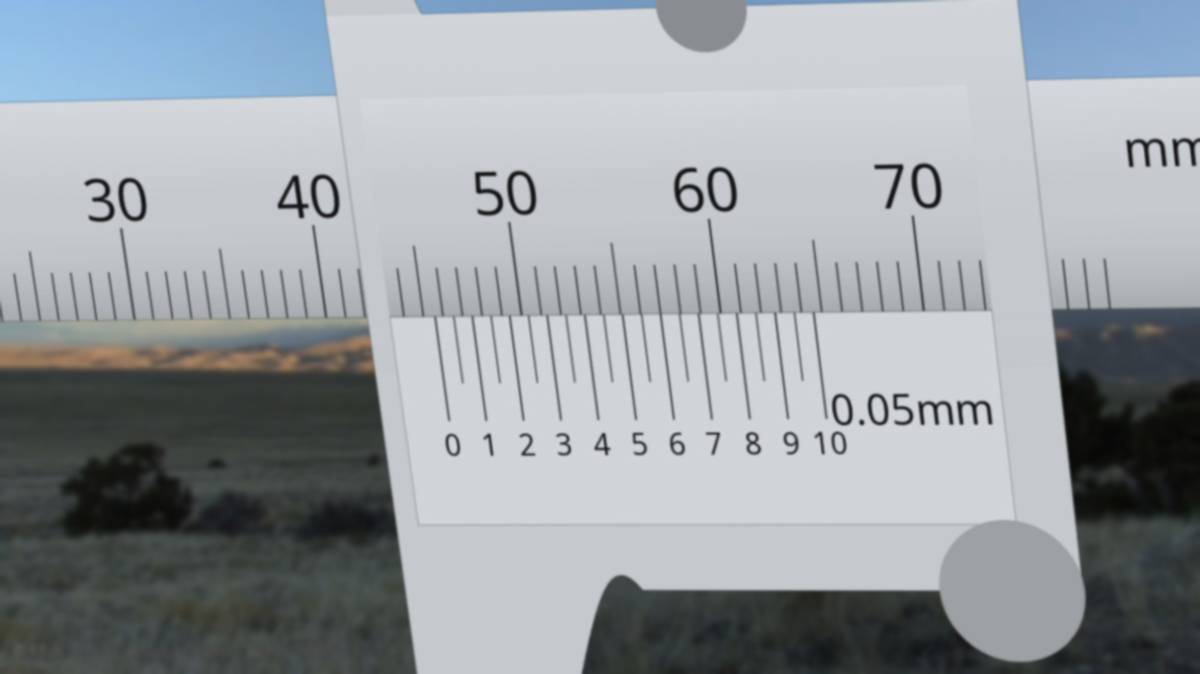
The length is 45.6 mm
